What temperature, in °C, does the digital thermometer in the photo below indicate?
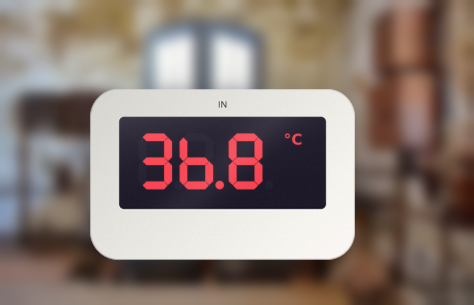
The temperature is 36.8 °C
